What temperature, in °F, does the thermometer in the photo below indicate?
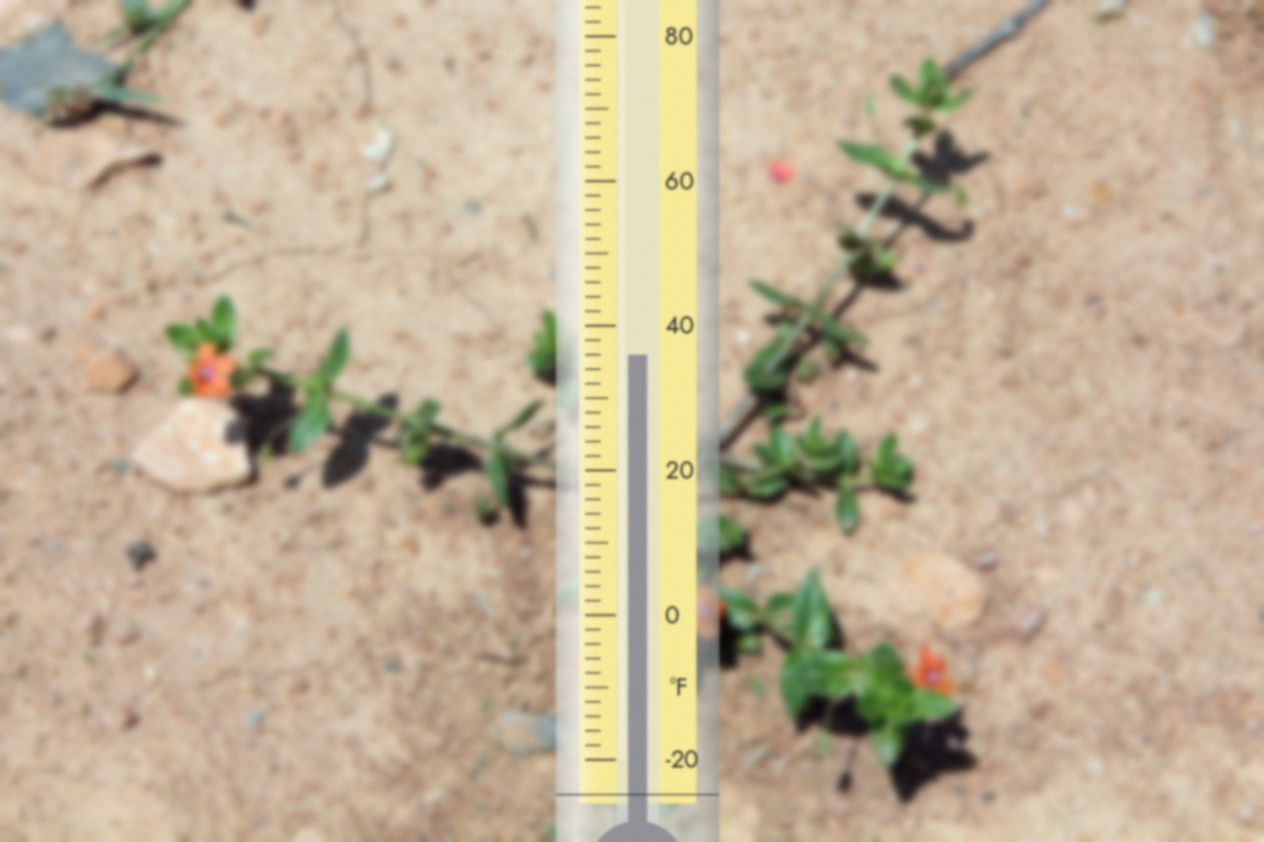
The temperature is 36 °F
